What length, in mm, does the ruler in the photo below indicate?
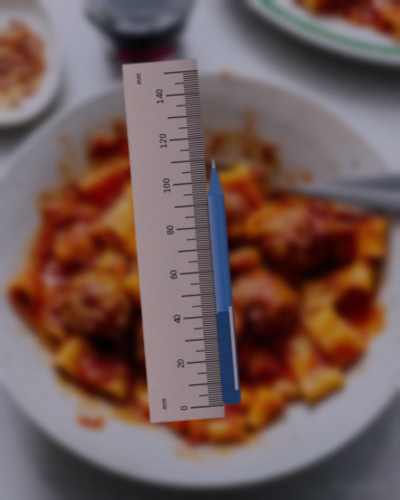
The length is 110 mm
